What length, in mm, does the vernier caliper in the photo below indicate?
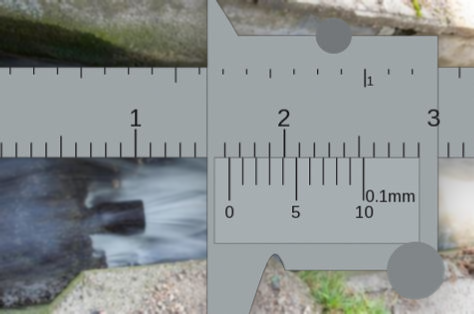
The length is 16.3 mm
